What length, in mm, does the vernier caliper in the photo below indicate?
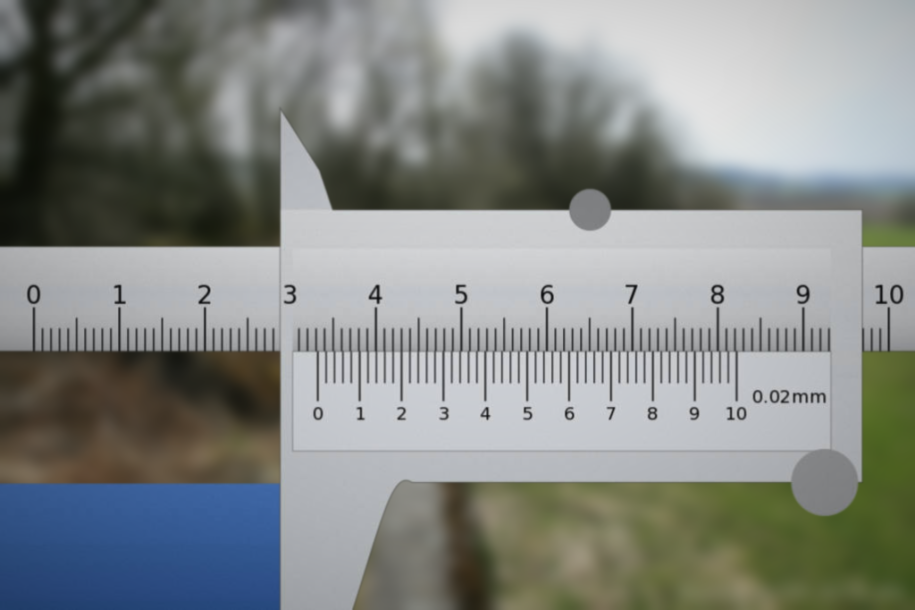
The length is 33.2 mm
